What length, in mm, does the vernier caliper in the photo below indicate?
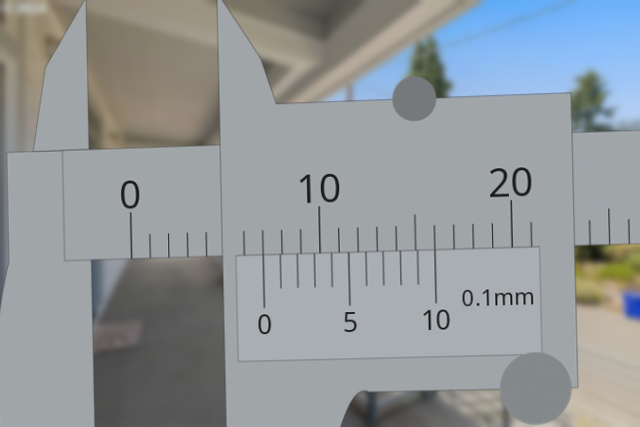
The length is 7.0 mm
